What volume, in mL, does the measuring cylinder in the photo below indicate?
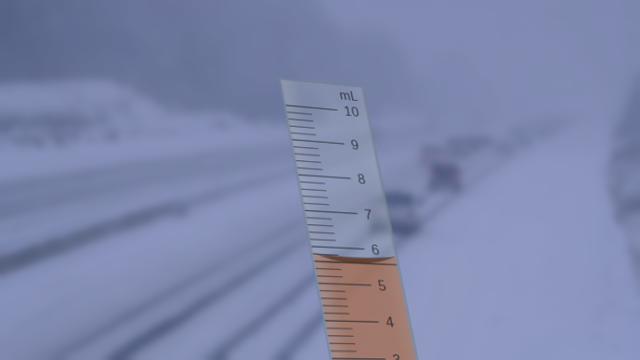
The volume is 5.6 mL
